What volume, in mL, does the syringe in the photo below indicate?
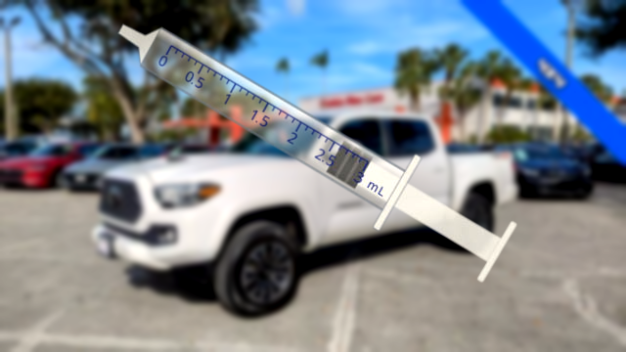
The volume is 2.6 mL
